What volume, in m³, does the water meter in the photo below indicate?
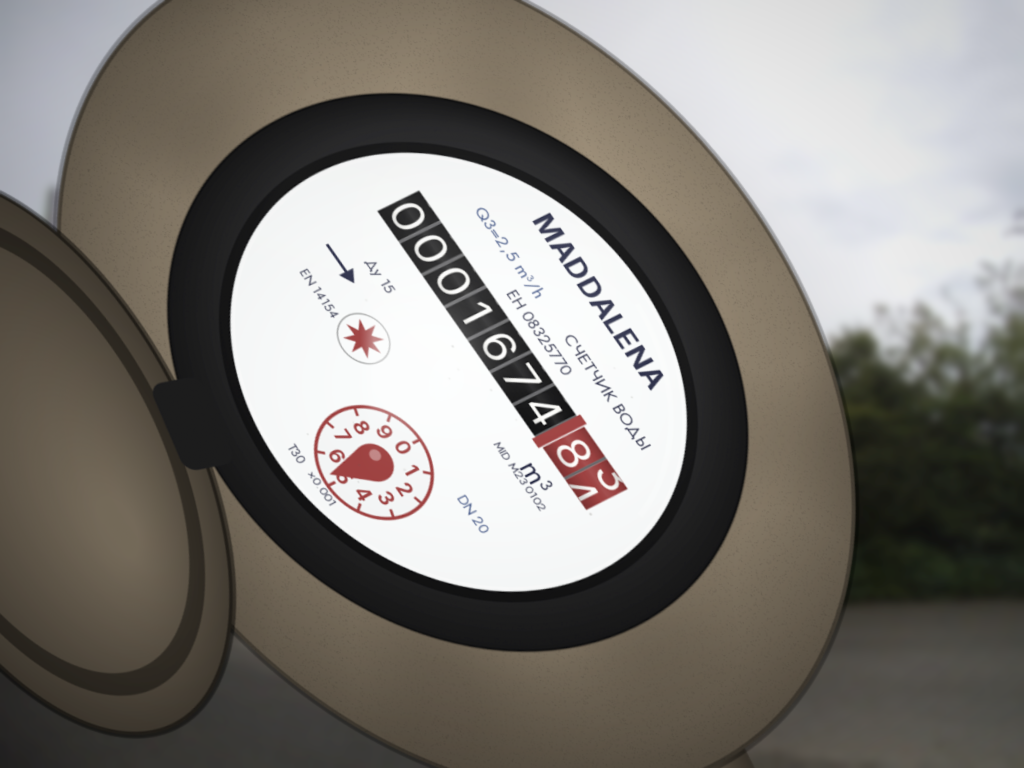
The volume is 1674.835 m³
